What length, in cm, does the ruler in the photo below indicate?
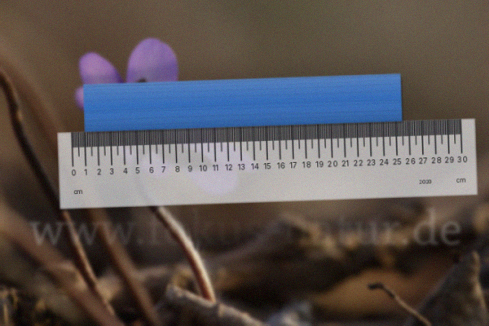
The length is 24.5 cm
